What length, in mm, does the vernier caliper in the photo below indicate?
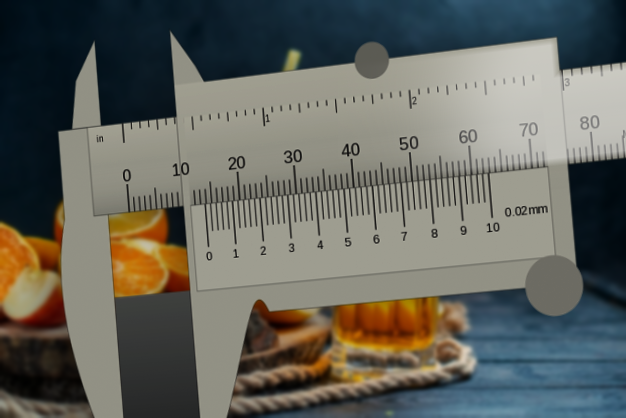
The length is 13.8 mm
